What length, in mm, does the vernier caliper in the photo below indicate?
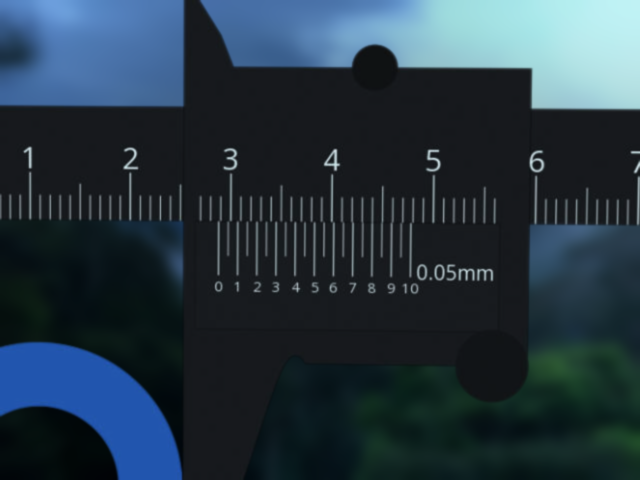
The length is 28.8 mm
